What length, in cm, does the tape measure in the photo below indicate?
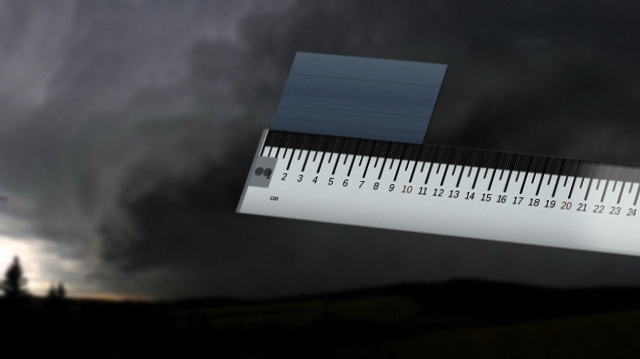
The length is 10 cm
